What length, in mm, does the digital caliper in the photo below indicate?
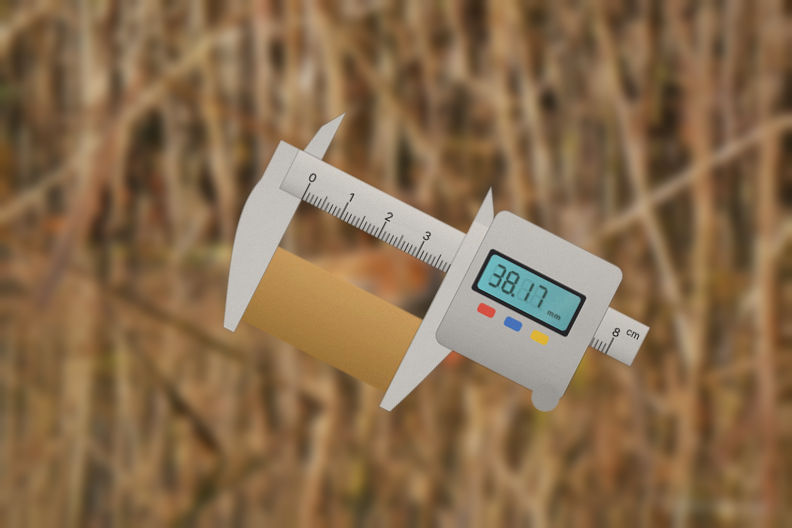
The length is 38.17 mm
